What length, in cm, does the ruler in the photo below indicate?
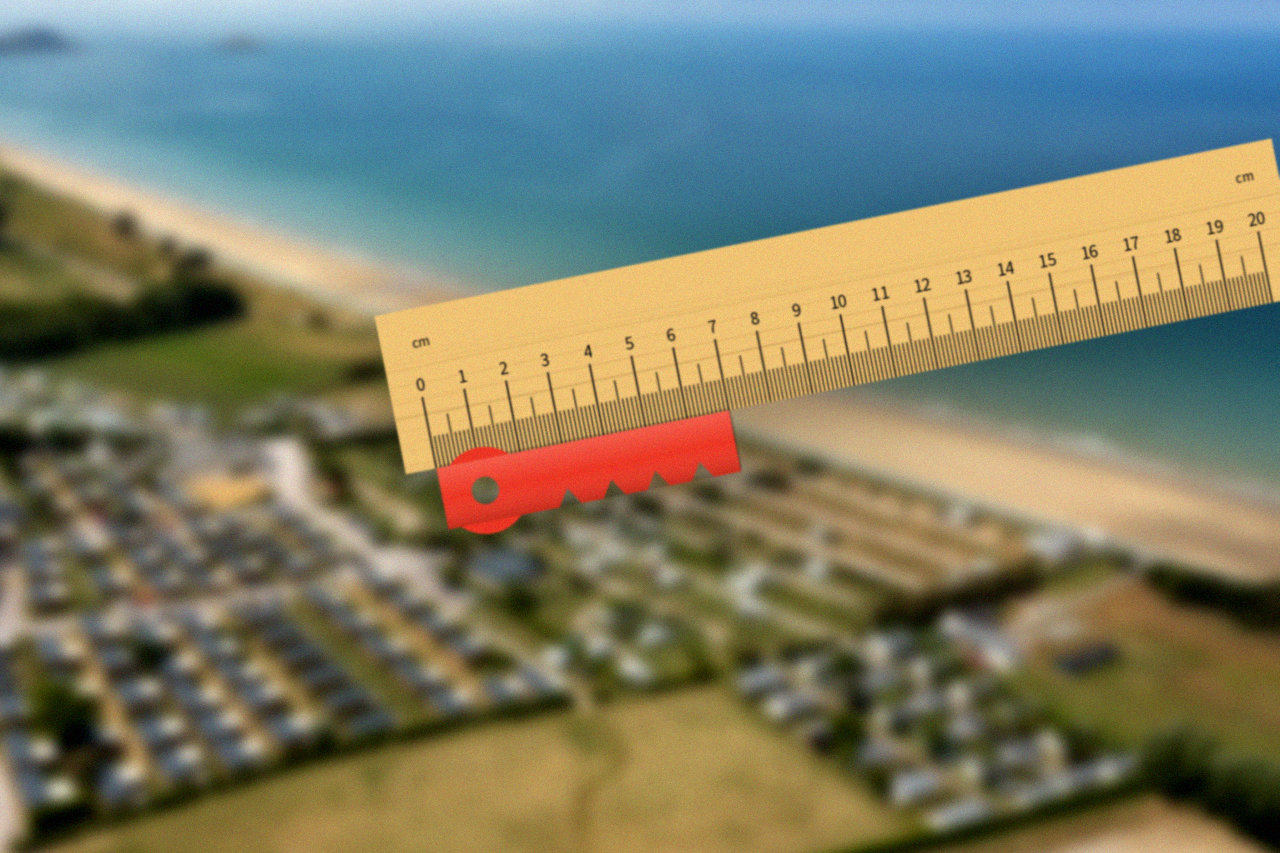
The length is 7 cm
